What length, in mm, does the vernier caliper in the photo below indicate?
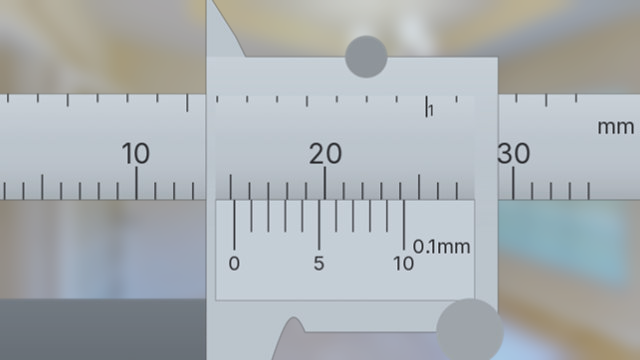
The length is 15.2 mm
